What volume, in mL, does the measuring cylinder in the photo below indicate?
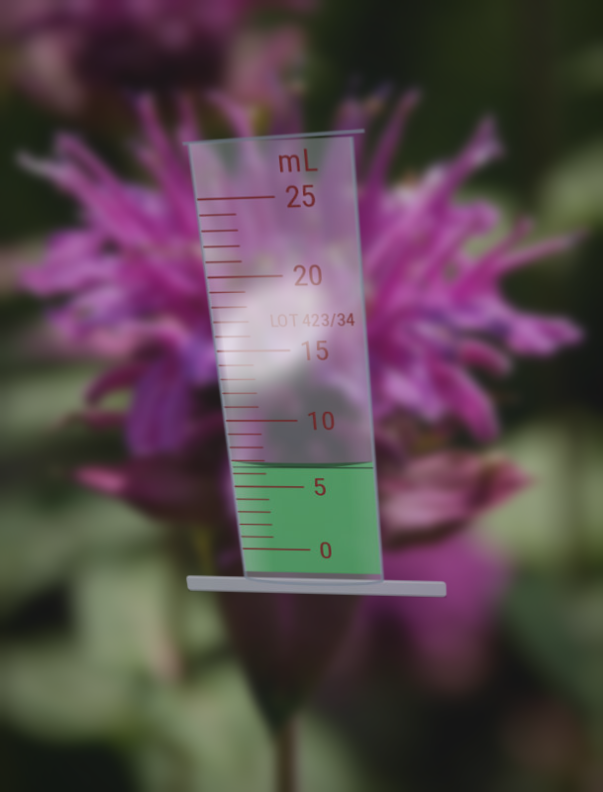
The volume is 6.5 mL
